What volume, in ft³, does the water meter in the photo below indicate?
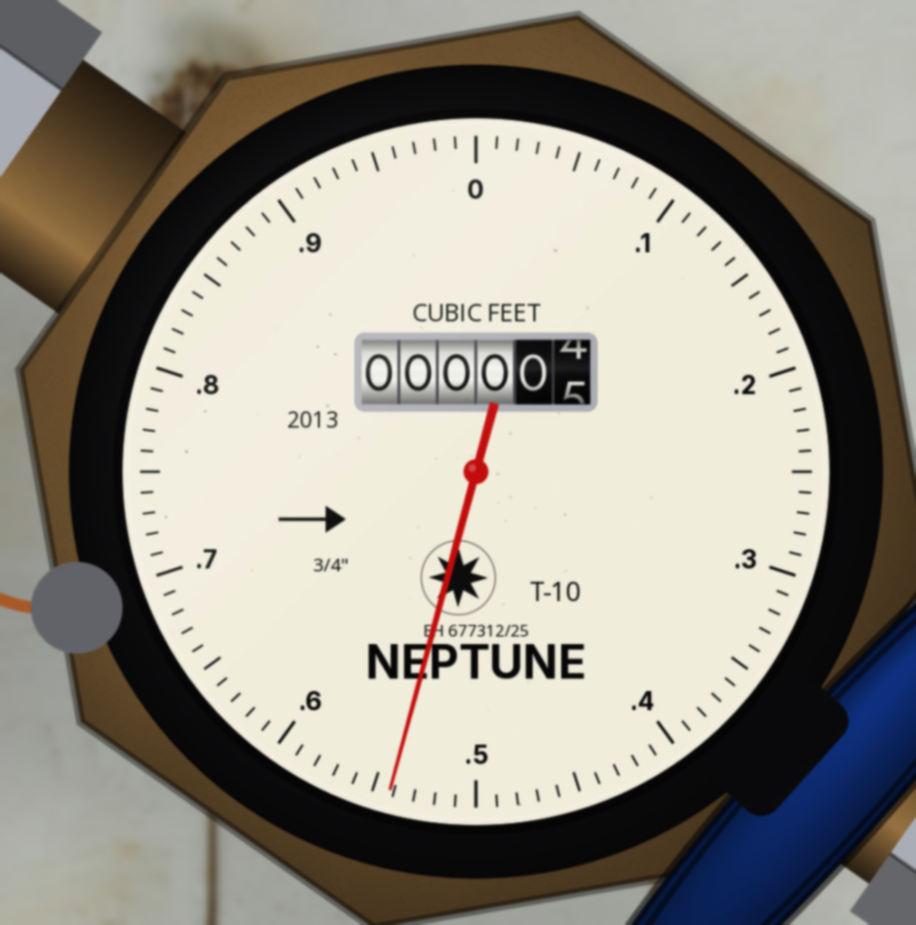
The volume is 4.54 ft³
